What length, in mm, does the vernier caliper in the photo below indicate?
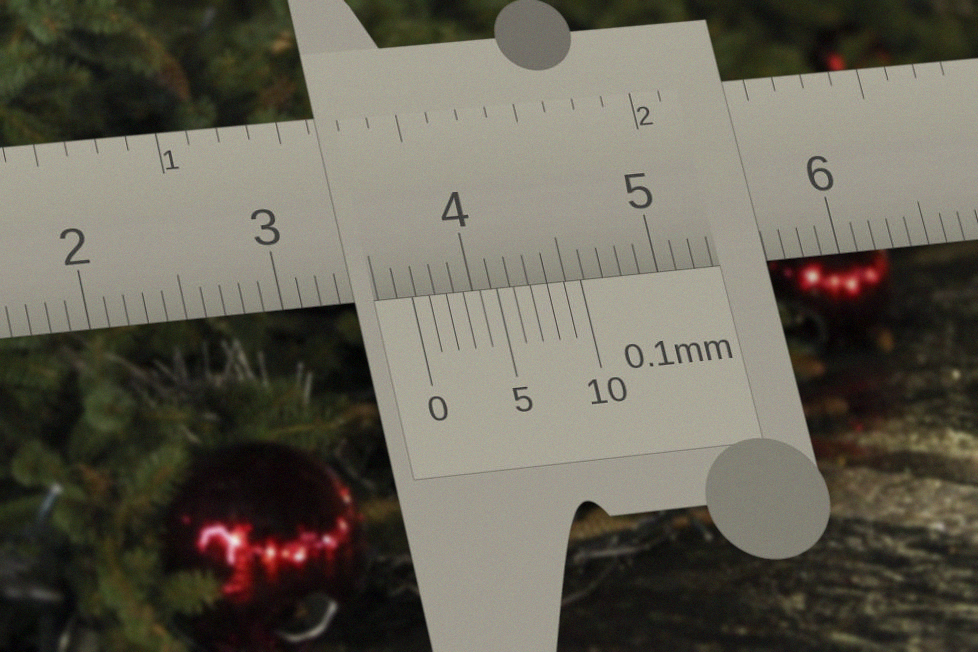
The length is 36.8 mm
